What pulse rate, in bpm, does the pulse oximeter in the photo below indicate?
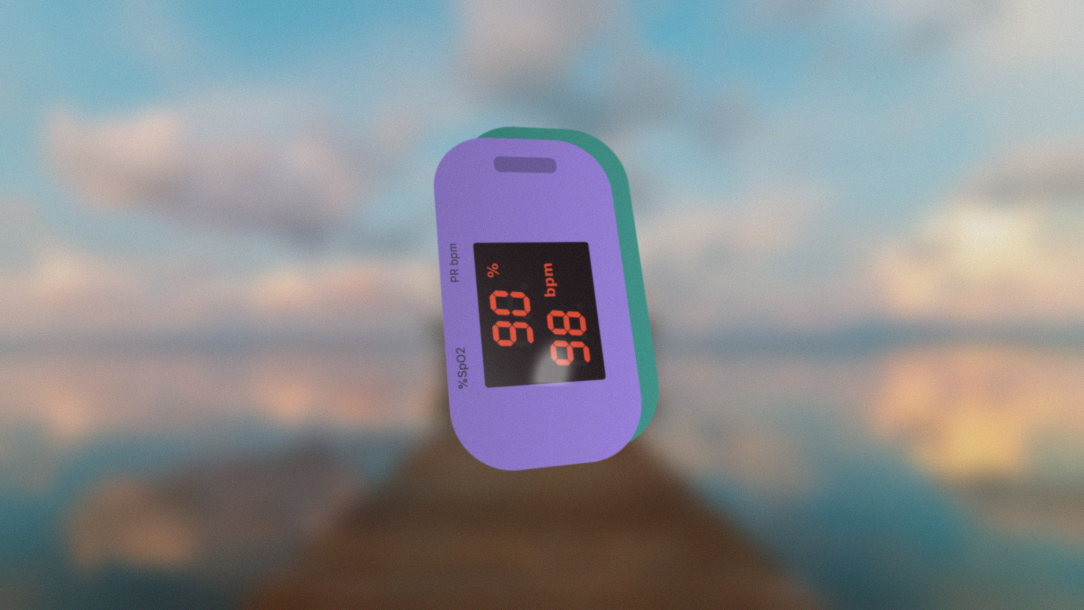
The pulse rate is 98 bpm
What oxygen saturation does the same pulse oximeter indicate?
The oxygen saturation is 90 %
